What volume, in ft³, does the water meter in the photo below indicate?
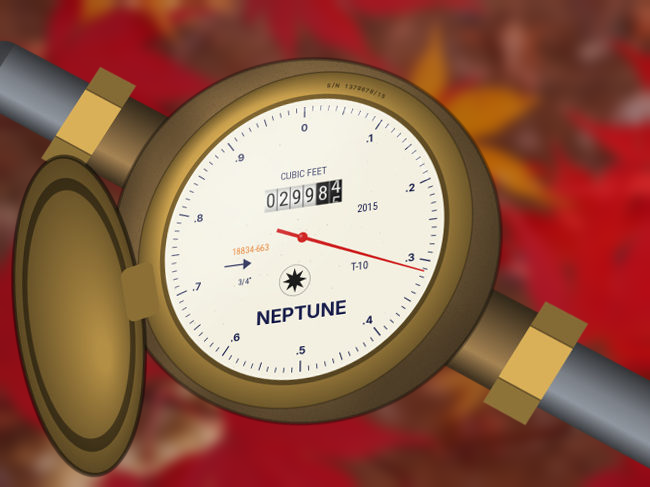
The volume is 29984.31 ft³
